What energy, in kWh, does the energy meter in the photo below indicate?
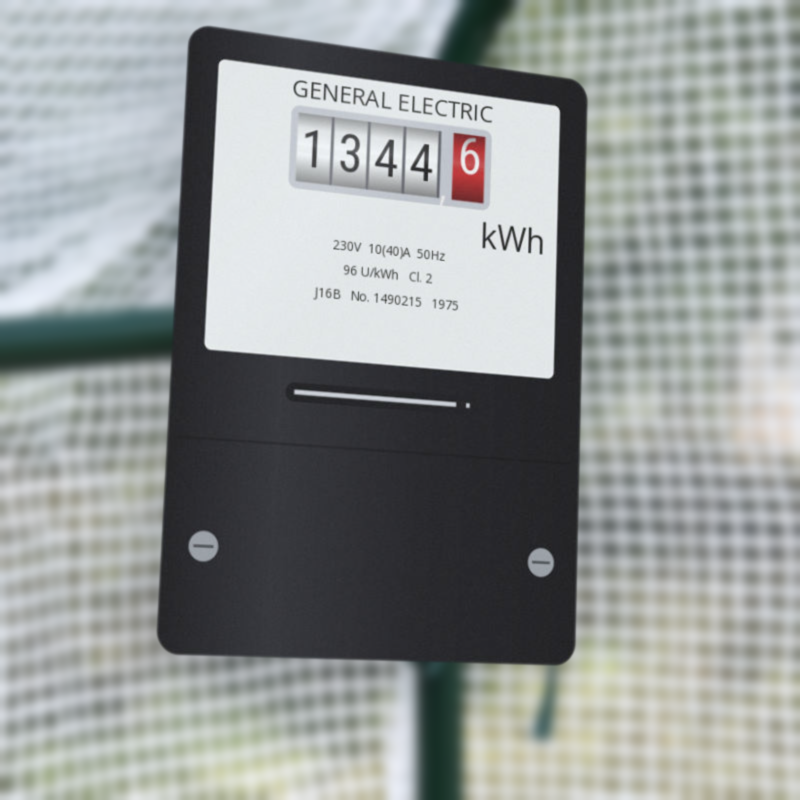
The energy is 1344.6 kWh
